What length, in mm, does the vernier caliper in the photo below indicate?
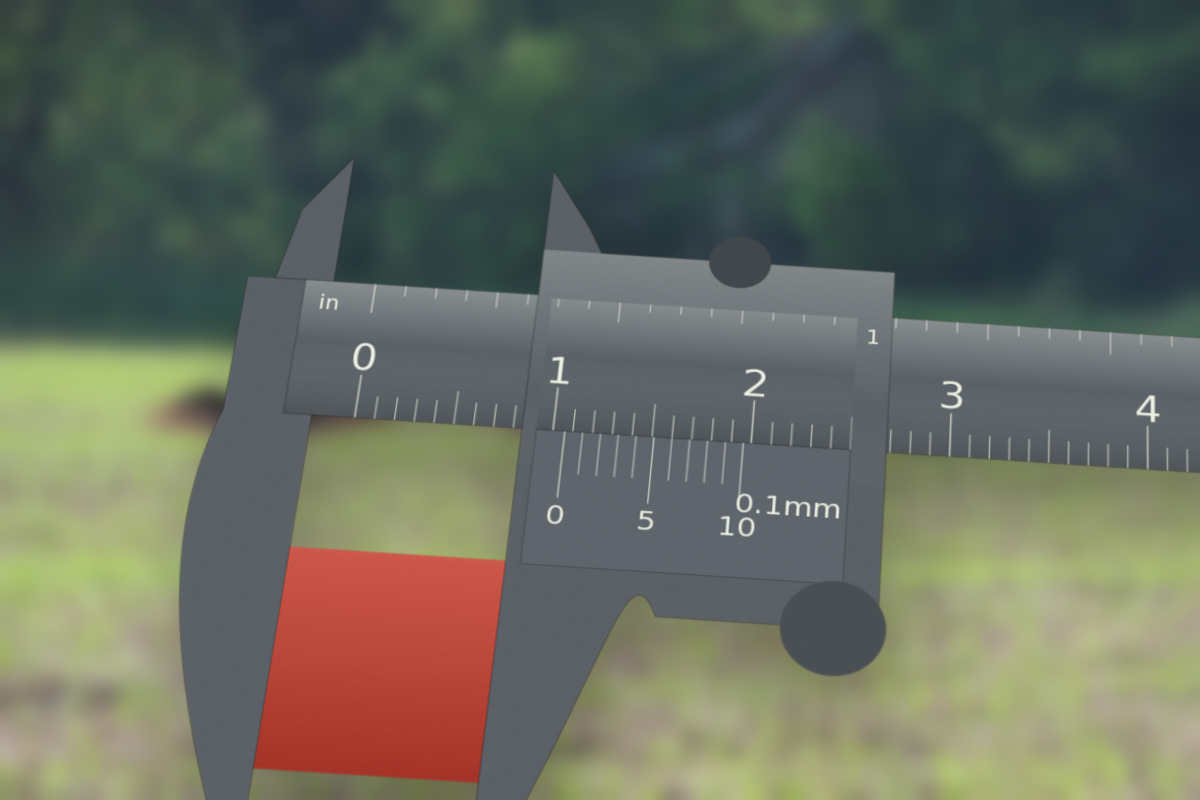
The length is 10.6 mm
